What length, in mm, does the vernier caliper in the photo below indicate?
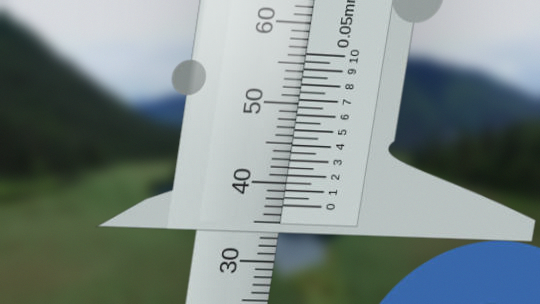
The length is 37.2 mm
